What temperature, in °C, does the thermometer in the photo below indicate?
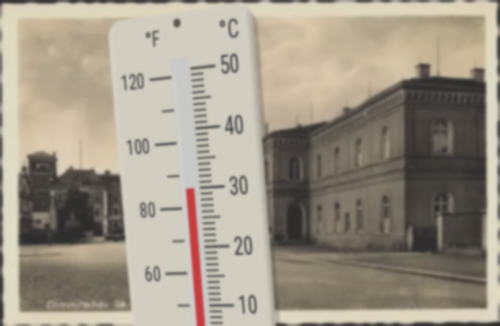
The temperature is 30 °C
